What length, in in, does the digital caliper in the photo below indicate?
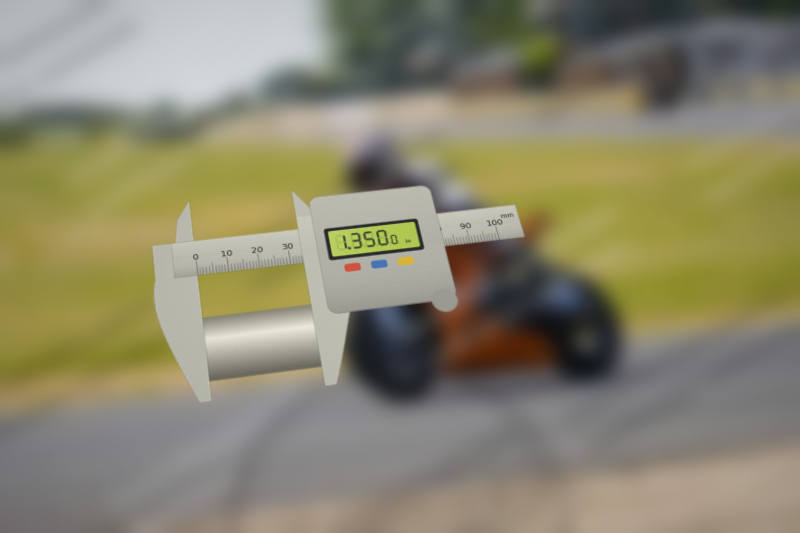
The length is 1.3500 in
